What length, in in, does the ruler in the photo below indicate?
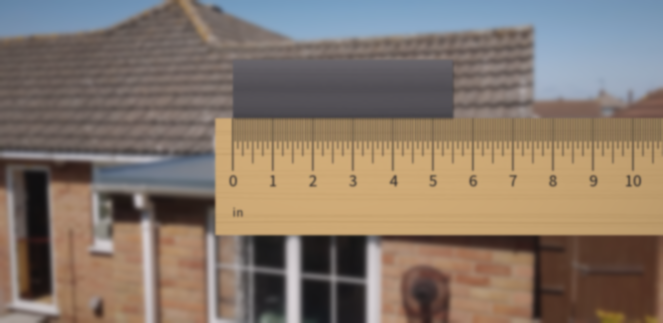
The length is 5.5 in
